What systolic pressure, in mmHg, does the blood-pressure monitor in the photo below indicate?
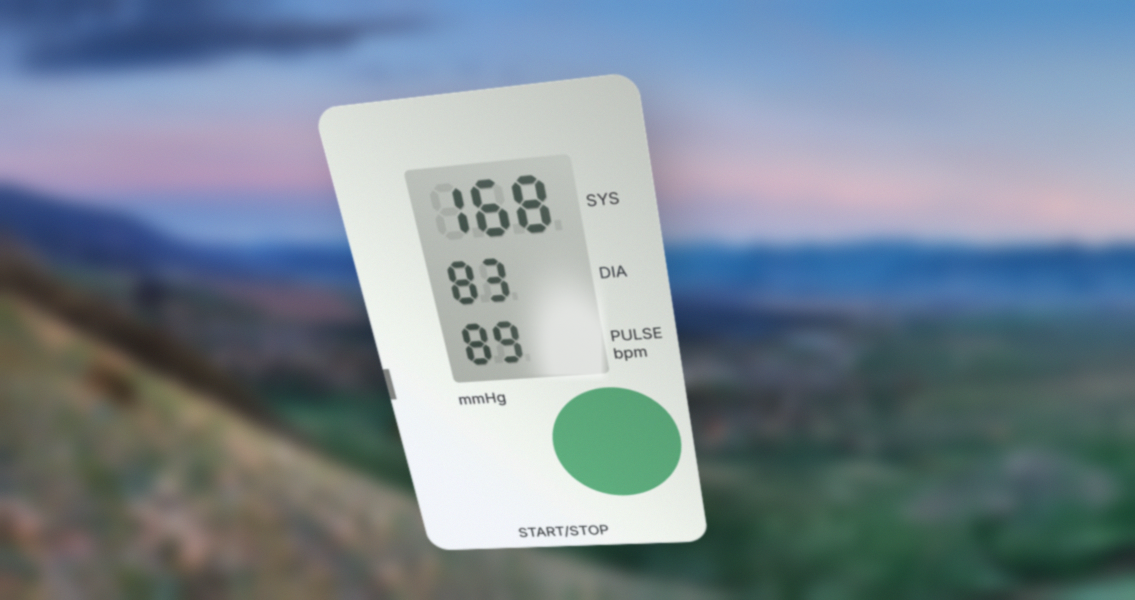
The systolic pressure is 168 mmHg
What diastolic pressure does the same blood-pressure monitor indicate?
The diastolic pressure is 83 mmHg
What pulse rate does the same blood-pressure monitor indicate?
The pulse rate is 89 bpm
